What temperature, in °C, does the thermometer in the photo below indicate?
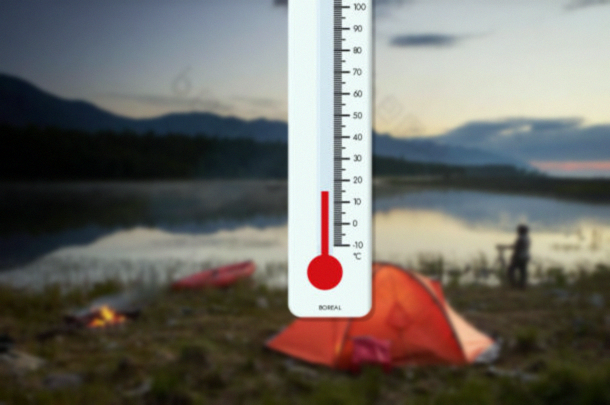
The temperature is 15 °C
